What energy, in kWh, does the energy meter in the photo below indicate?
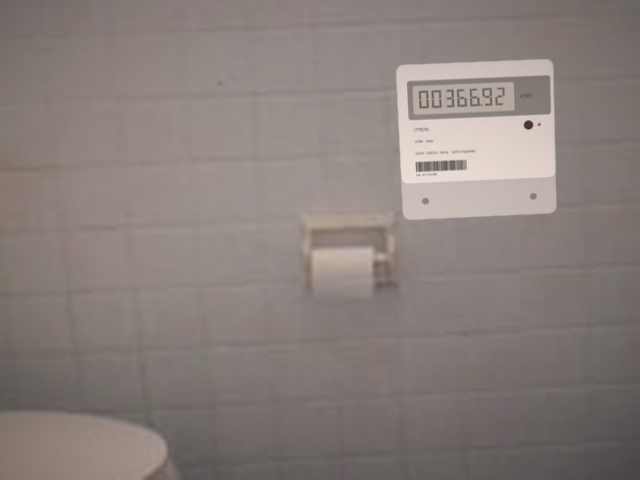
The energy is 366.92 kWh
